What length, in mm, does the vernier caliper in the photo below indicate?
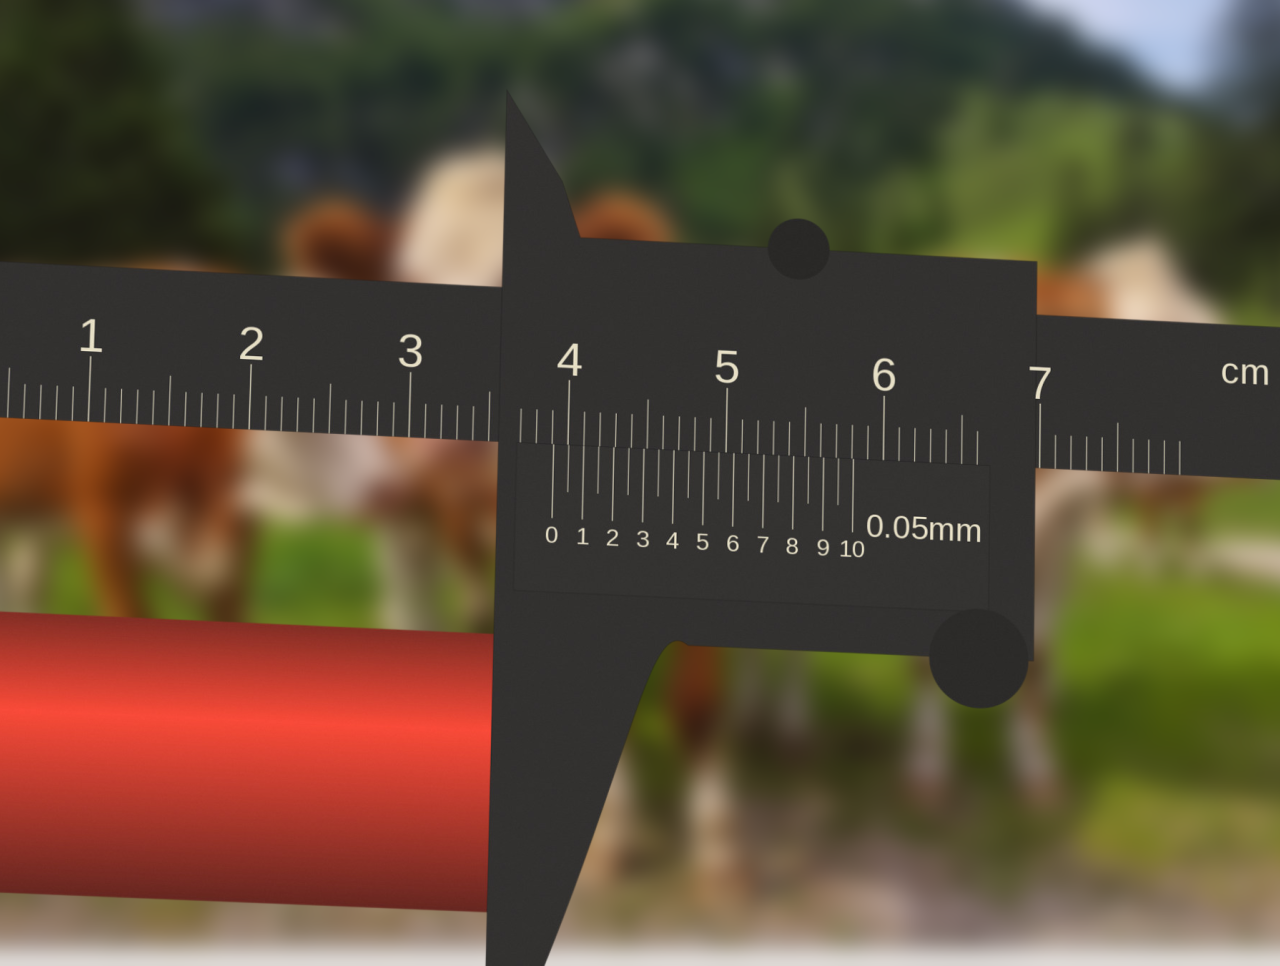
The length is 39.1 mm
